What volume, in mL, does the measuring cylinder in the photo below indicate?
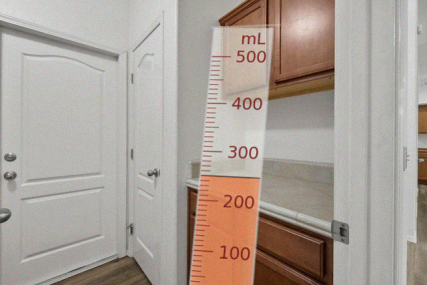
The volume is 250 mL
